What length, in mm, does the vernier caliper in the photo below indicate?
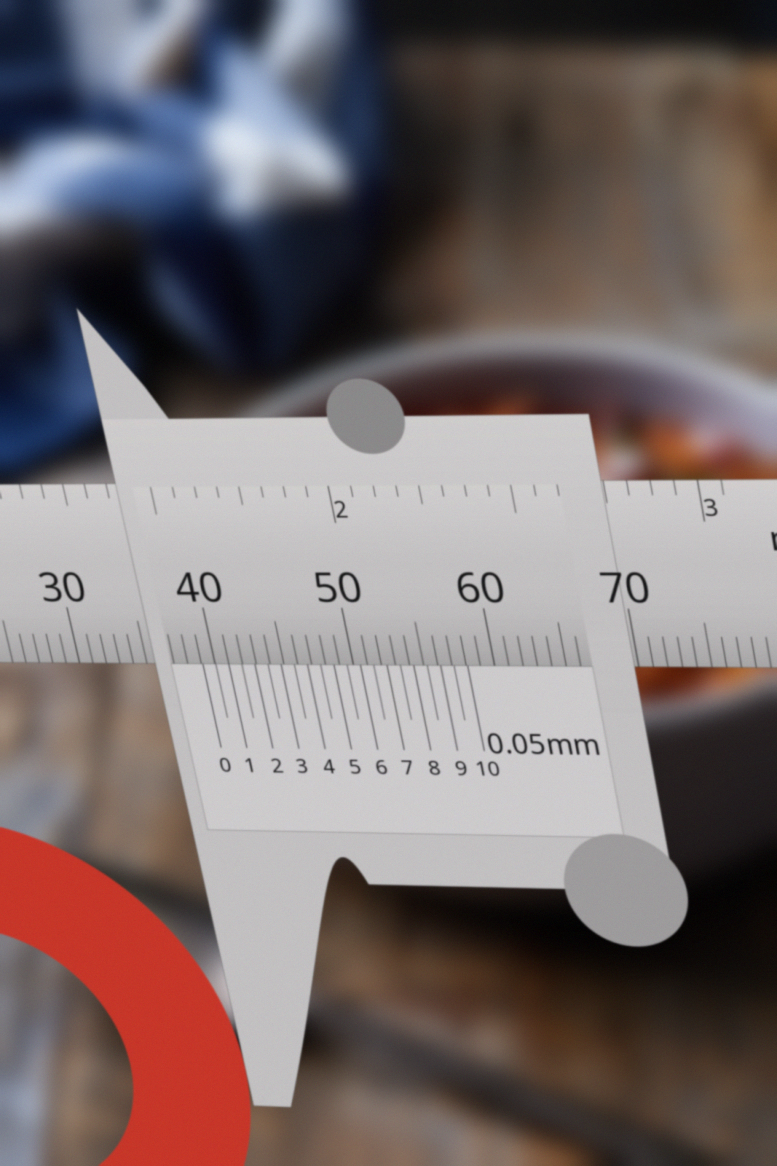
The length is 39.1 mm
